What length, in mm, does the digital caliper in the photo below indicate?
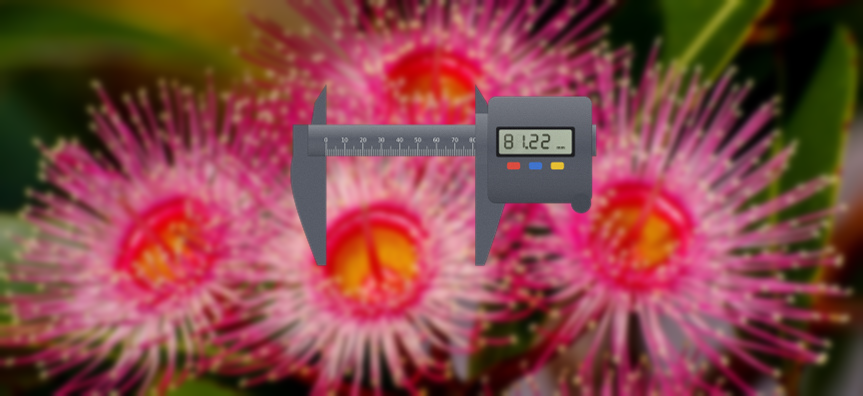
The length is 81.22 mm
